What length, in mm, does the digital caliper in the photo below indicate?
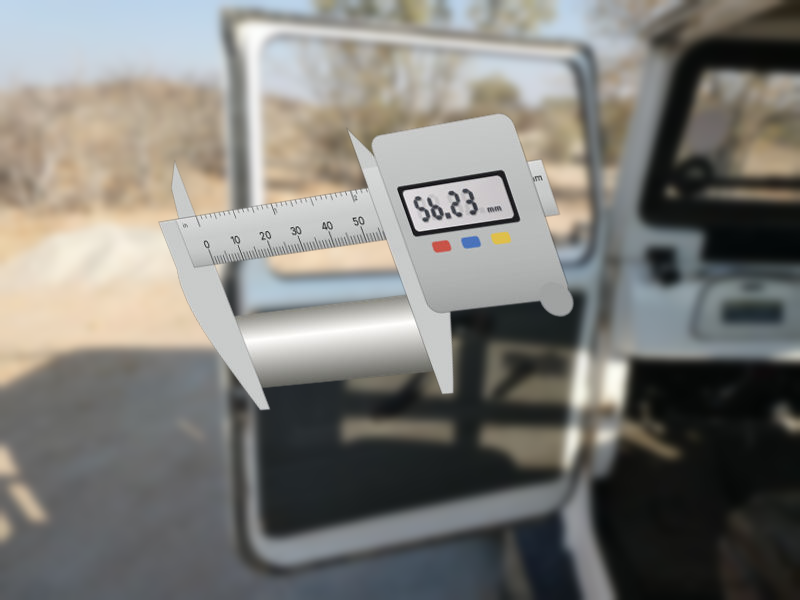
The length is 56.23 mm
